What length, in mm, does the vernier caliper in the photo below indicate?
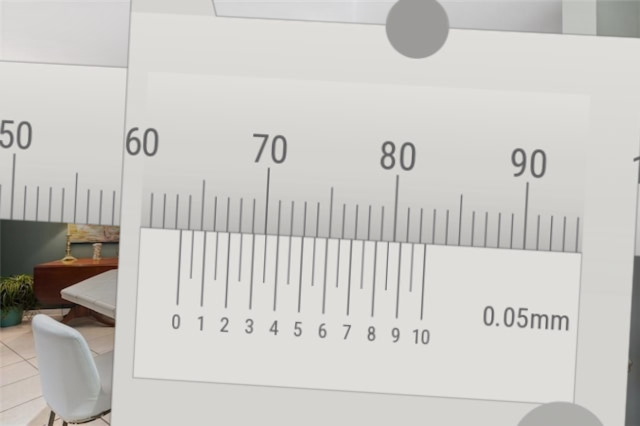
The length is 63.4 mm
